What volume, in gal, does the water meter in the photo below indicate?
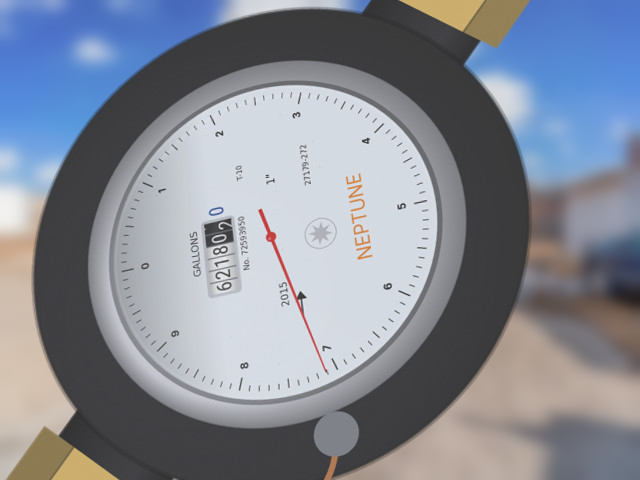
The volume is 6218017.1 gal
